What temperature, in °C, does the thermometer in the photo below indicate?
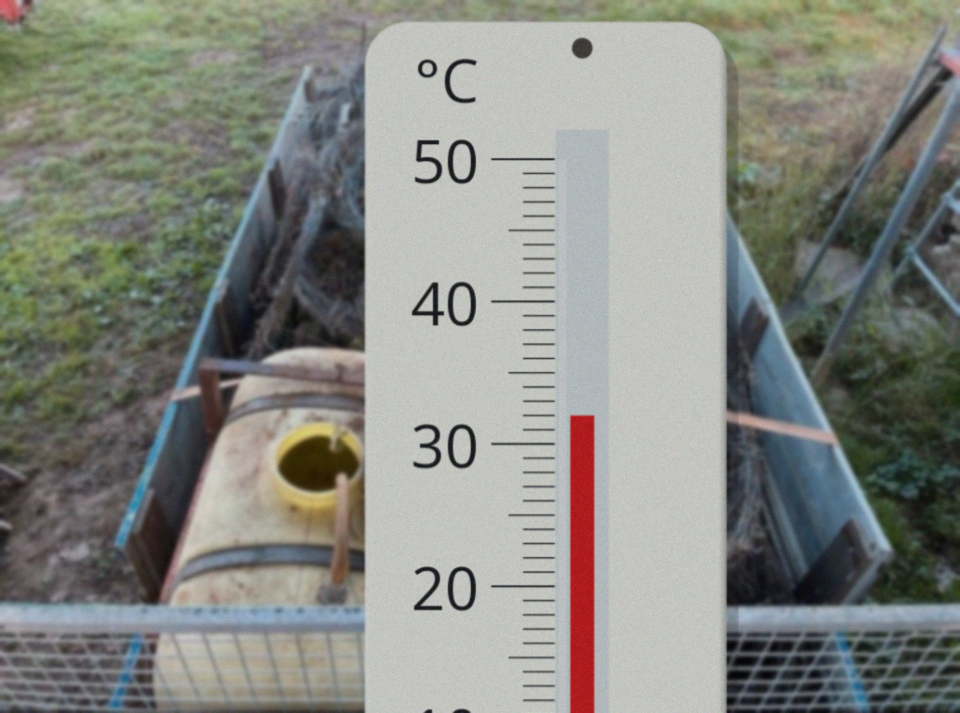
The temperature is 32 °C
